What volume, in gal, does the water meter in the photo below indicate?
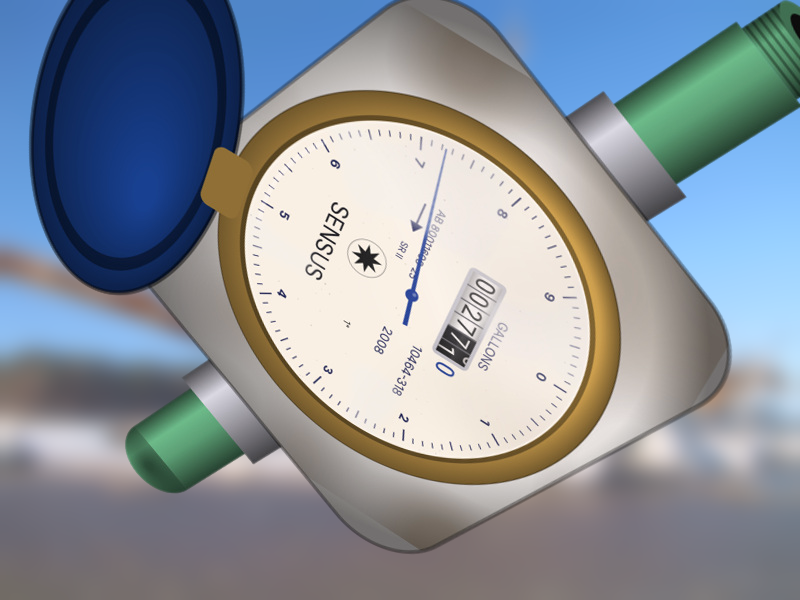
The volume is 27707.2 gal
